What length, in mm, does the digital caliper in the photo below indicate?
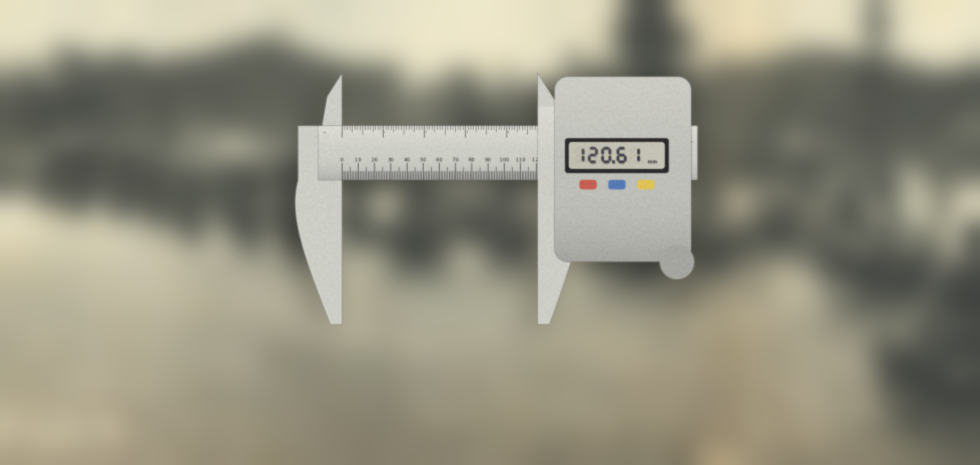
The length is 120.61 mm
